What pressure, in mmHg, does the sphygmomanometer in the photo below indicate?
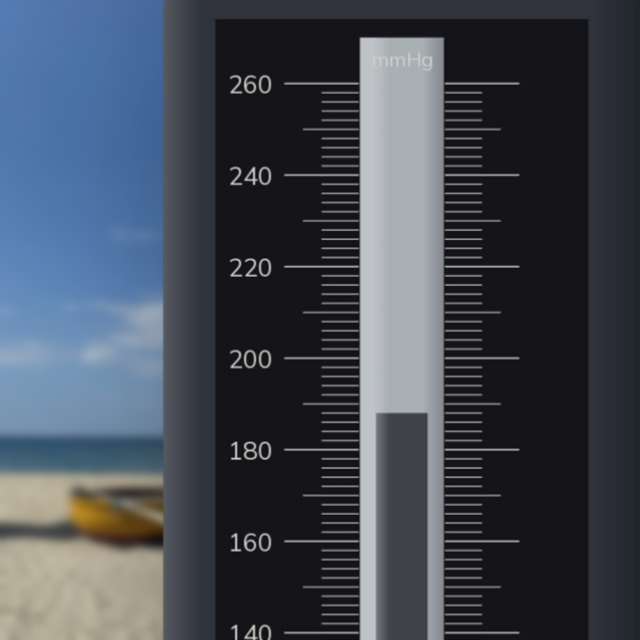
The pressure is 188 mmHg
